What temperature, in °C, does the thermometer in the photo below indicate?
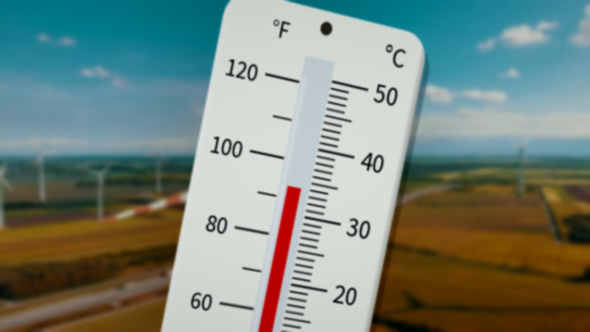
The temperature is 34 °C
